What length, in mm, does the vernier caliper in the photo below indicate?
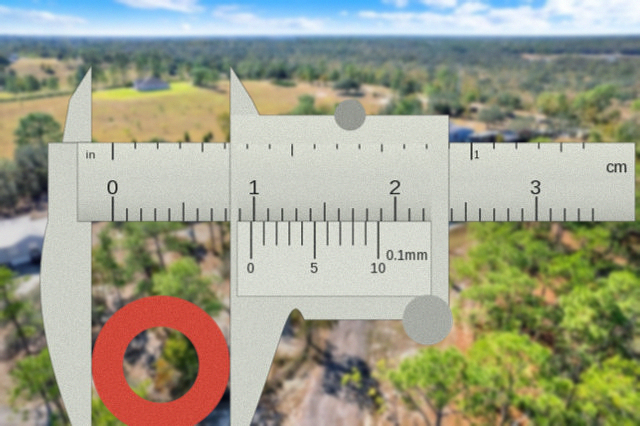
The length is 9.8 mm
